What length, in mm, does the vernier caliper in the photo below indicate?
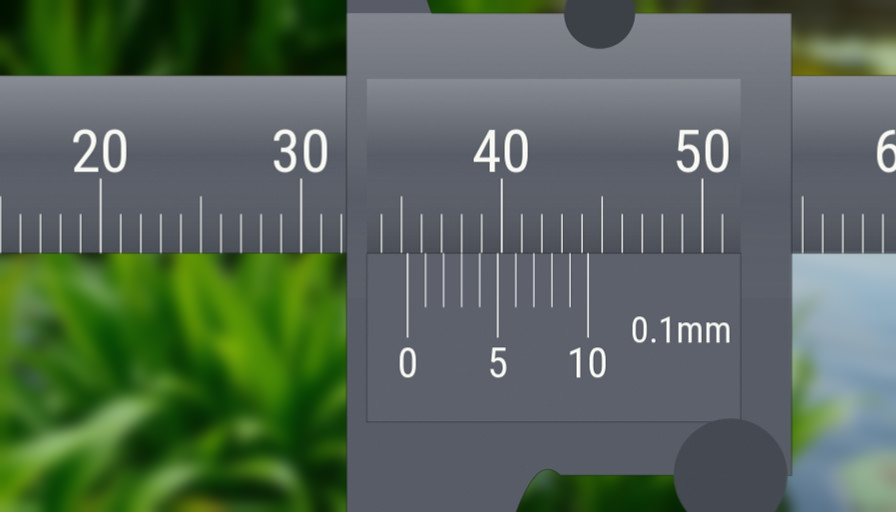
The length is 35.3 mm
